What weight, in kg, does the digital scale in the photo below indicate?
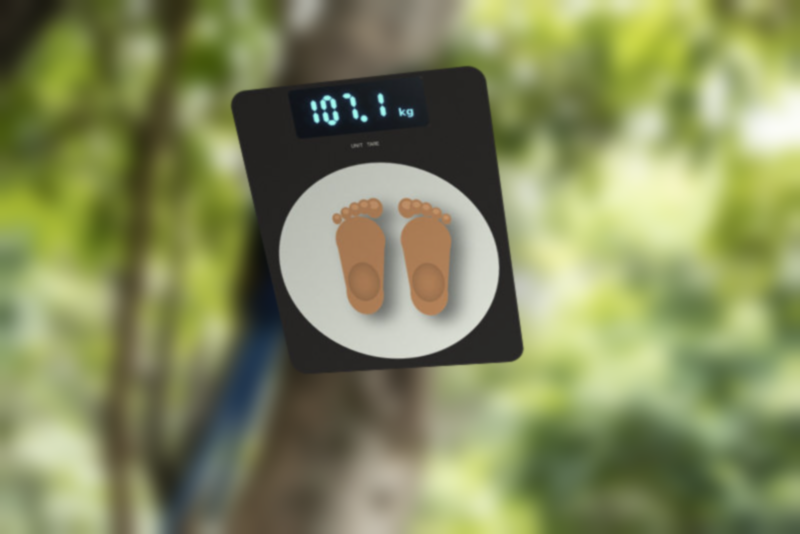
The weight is 107.1 kg
